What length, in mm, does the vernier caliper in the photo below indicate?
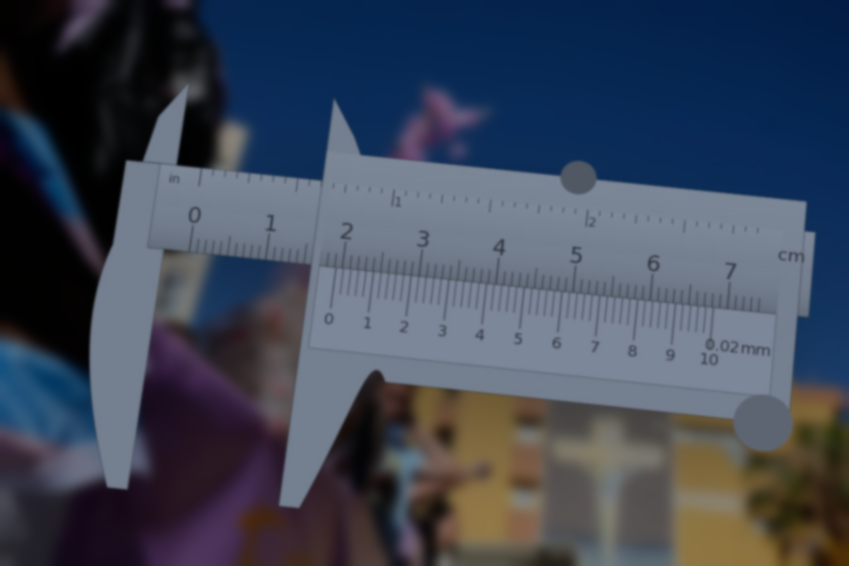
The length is 19.2 mm
